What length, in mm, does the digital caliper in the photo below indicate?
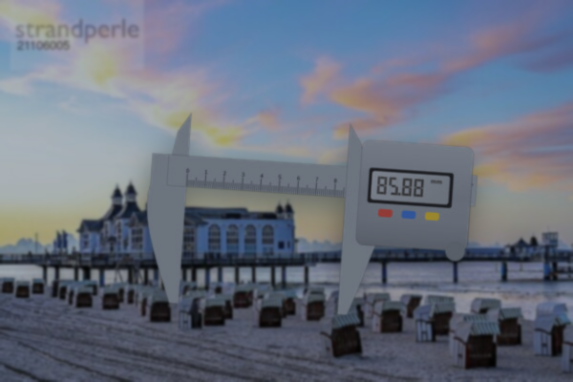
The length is 85.88 mm
